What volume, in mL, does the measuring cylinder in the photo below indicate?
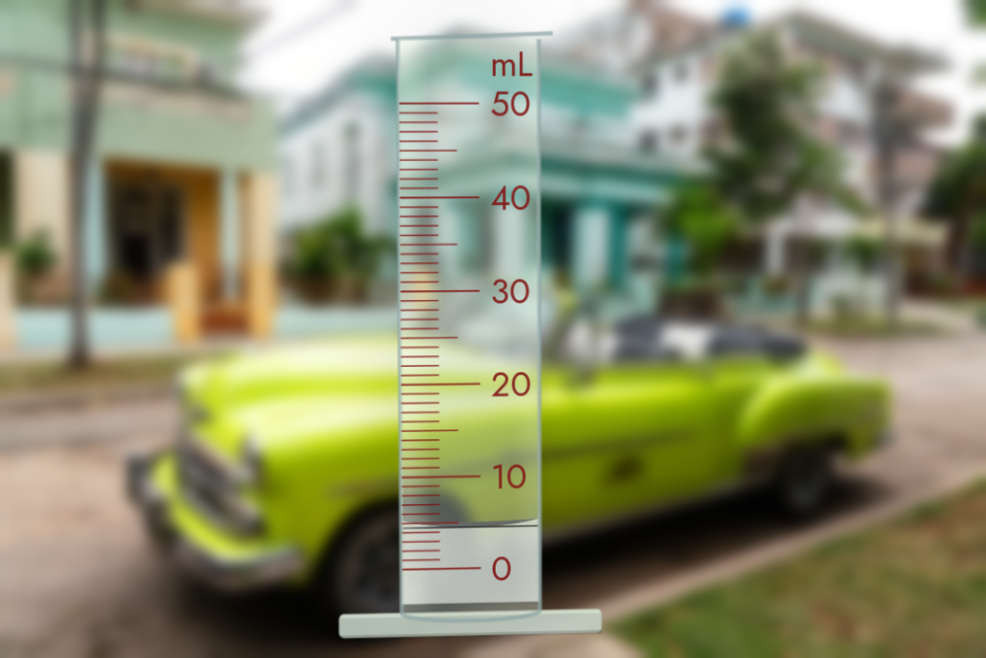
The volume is 4.5 mL
